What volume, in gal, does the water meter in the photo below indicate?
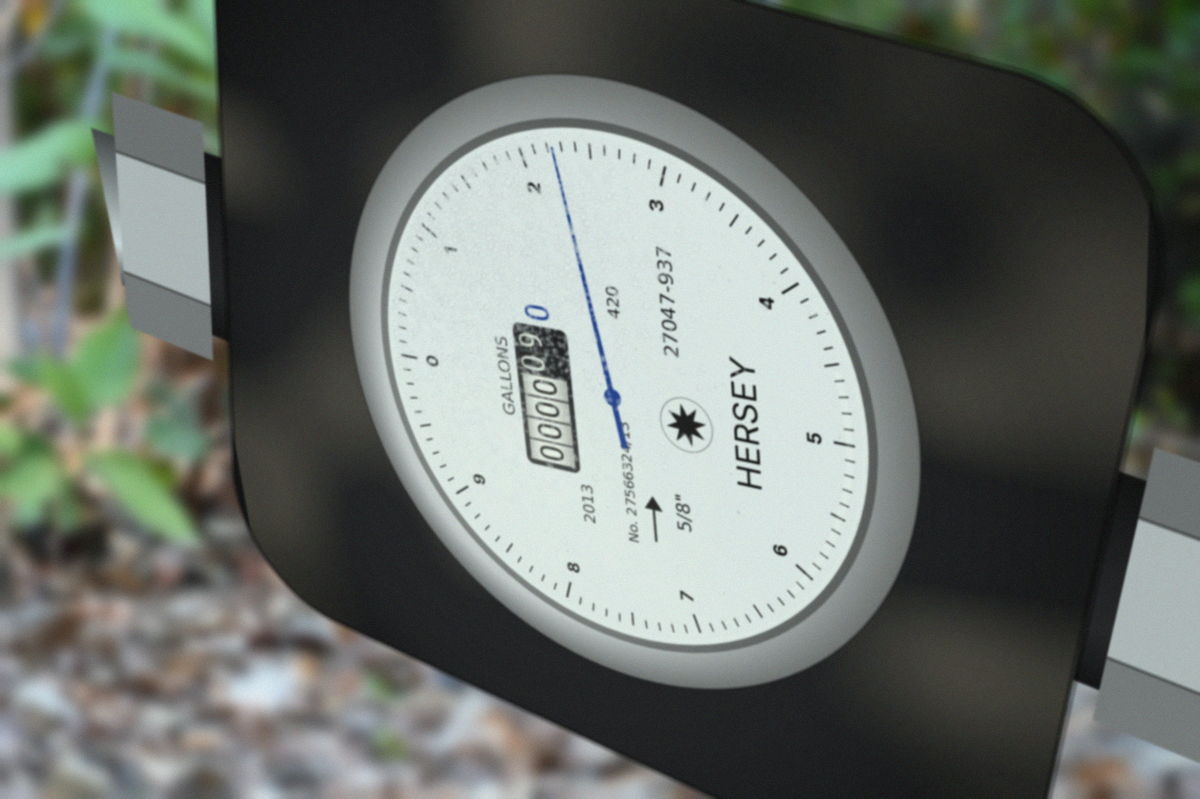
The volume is 92.2 gal
